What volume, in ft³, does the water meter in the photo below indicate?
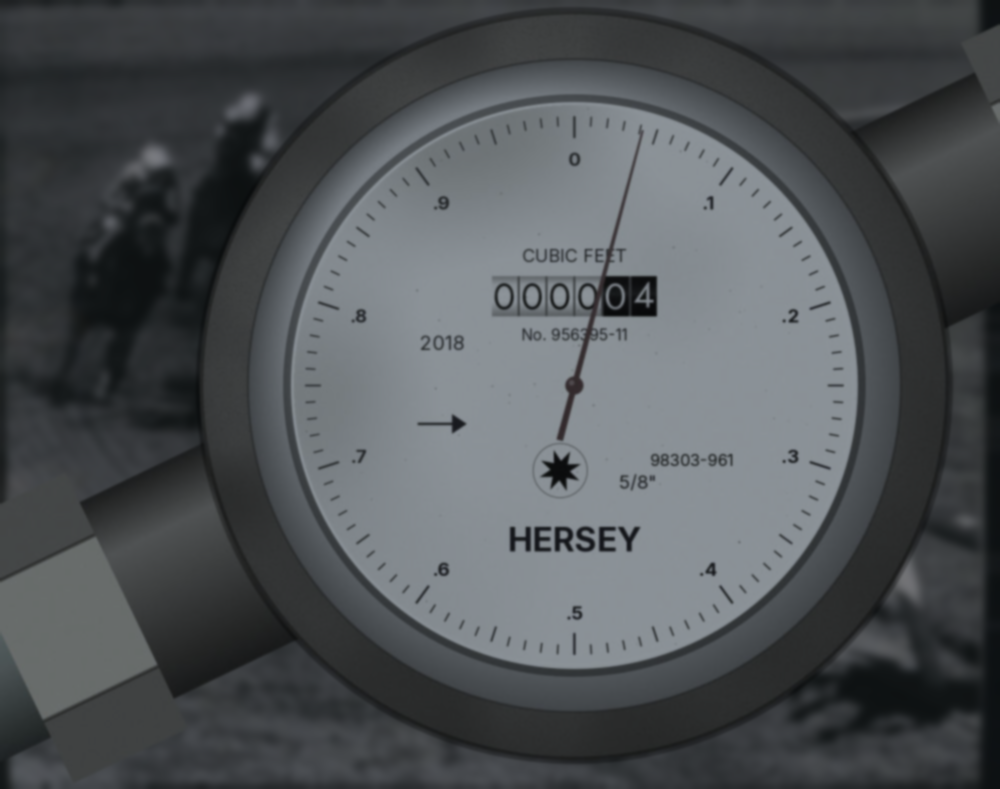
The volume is 4.04 ft³
